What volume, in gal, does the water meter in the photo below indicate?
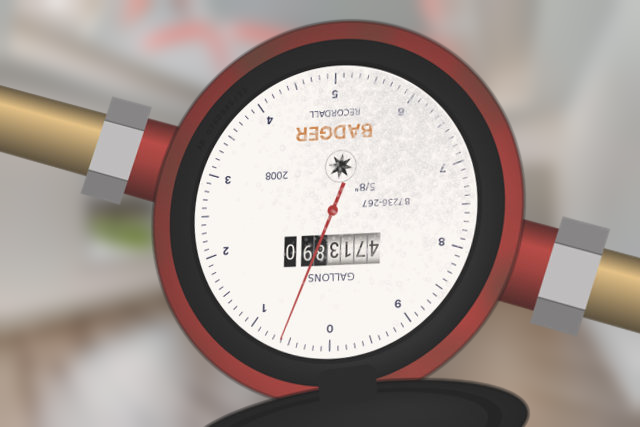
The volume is 4713890.6 gal
